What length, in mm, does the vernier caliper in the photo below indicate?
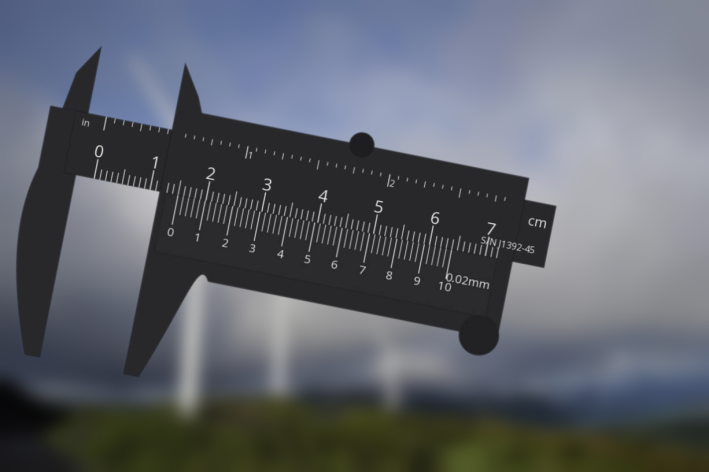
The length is 15.0 mm
